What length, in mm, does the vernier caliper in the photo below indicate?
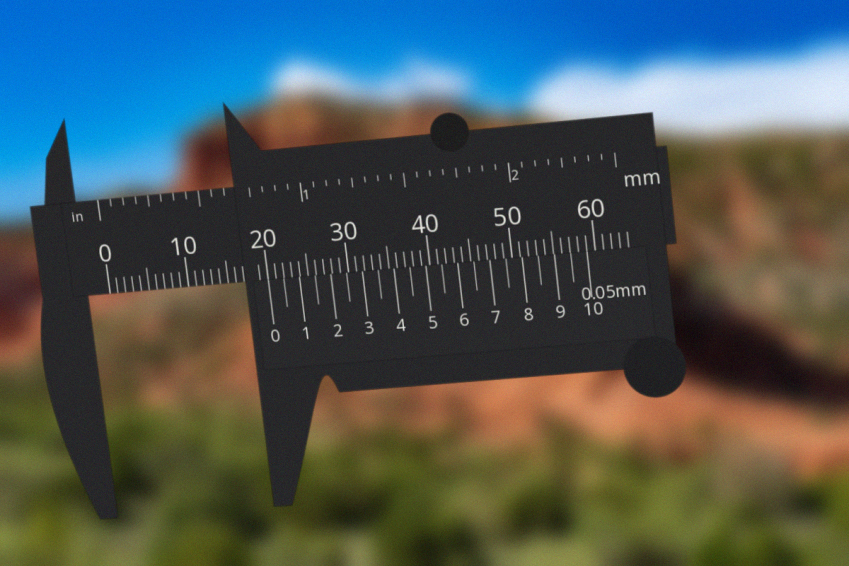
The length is 20.0 mm
